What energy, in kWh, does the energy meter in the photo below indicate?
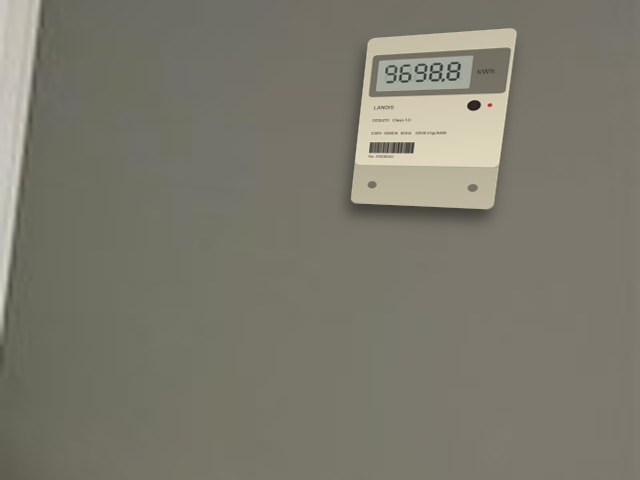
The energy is 9698.8 kWh
